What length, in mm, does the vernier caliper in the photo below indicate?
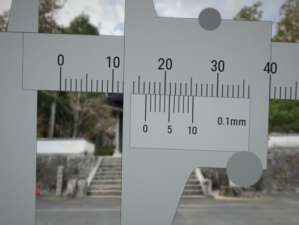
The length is 16.4 mm
